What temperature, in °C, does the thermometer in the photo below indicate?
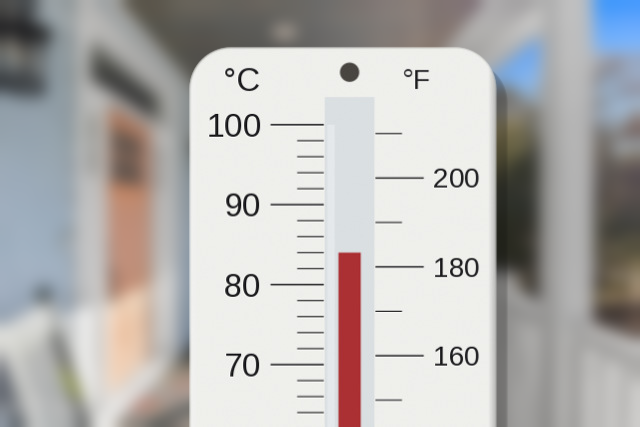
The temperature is 84 °C
